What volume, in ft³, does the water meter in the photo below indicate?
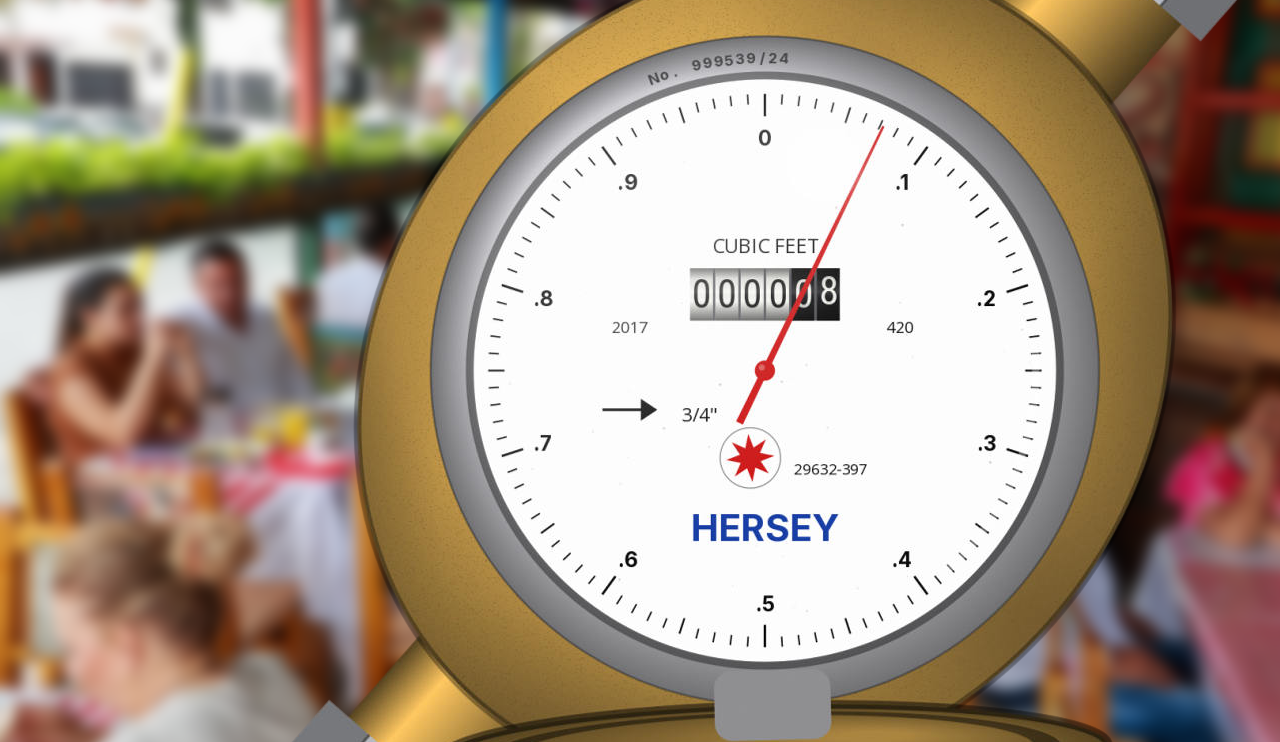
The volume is 8.07 ft³
